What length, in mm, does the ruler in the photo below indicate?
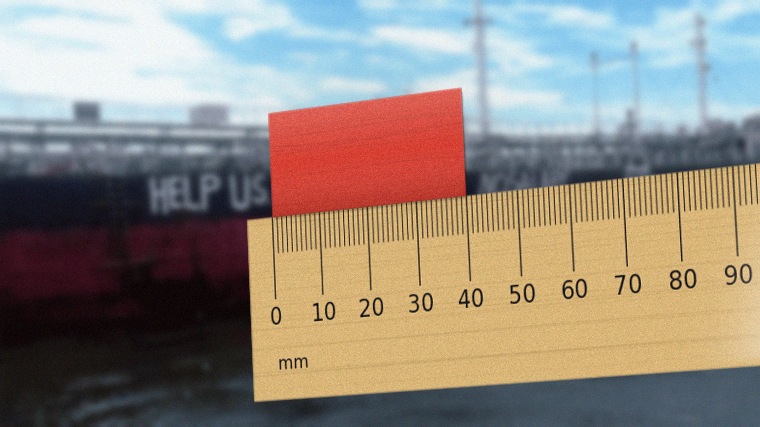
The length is 40 mm
